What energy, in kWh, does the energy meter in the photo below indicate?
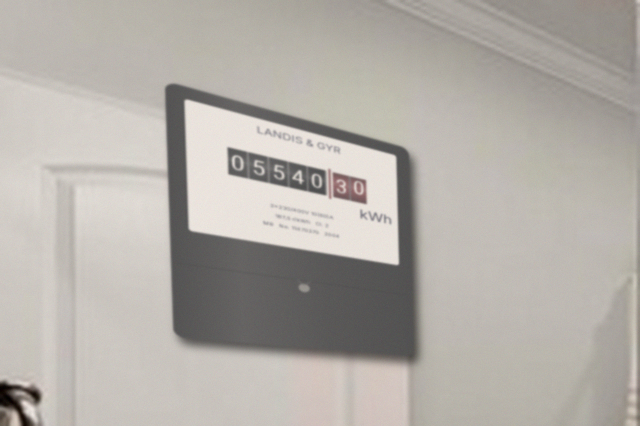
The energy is 5540.30 kWh
